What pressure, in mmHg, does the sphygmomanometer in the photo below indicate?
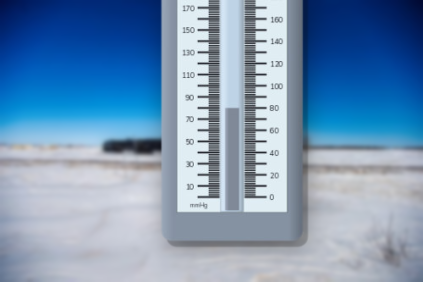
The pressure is 80 mmHg
